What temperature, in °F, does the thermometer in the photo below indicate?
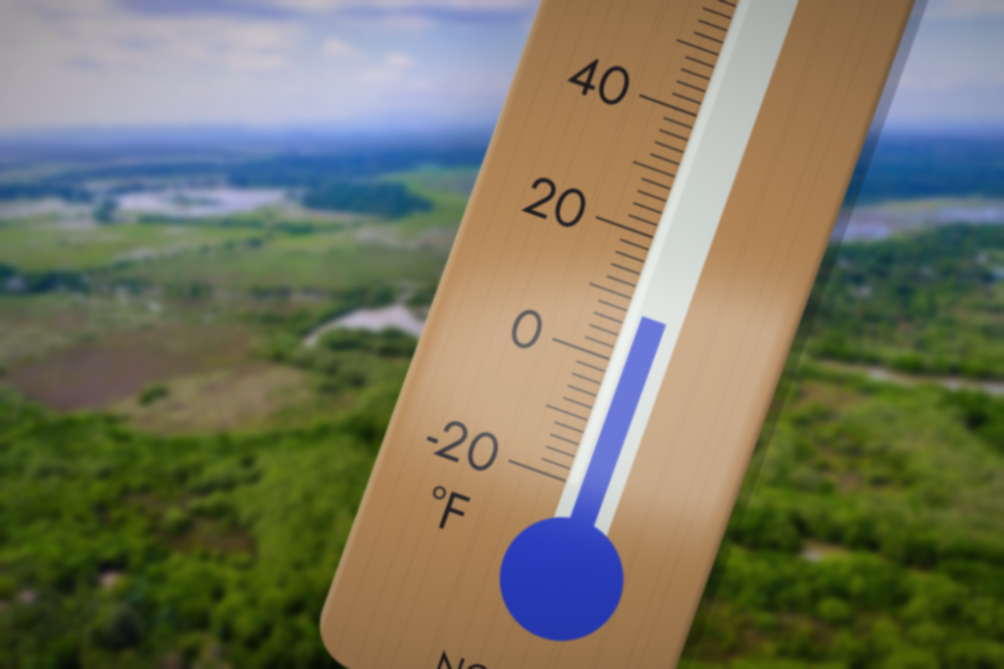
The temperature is 8 °F
